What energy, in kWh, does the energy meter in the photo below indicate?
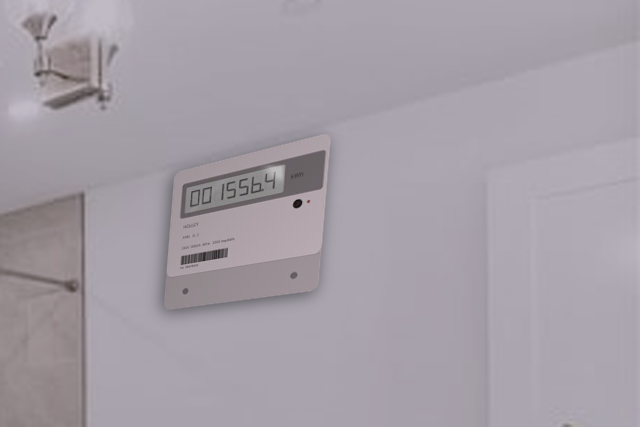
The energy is 1556.4 kWh
